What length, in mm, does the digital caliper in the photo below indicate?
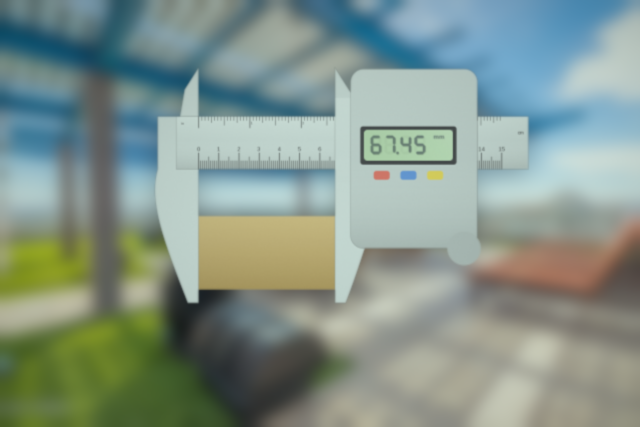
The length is 67.45 mm
